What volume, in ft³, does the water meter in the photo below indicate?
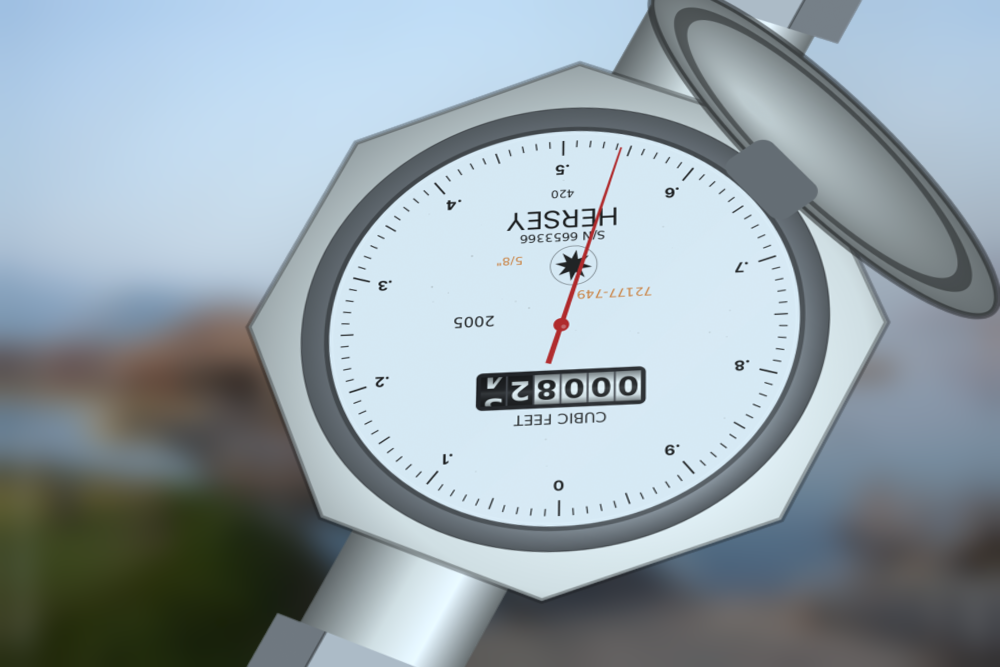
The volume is 823.54 ft³
